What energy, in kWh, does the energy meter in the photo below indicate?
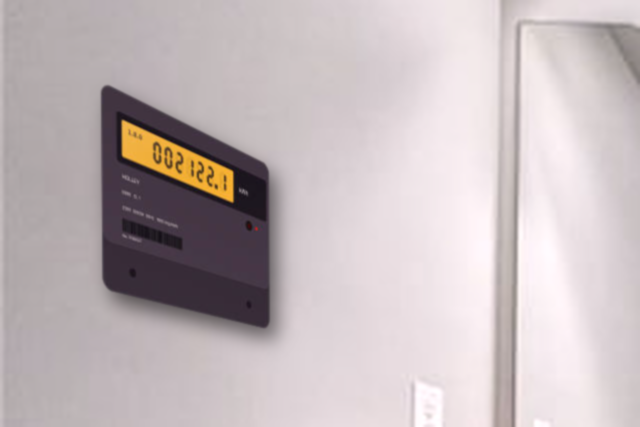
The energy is 2122.1 kWh
